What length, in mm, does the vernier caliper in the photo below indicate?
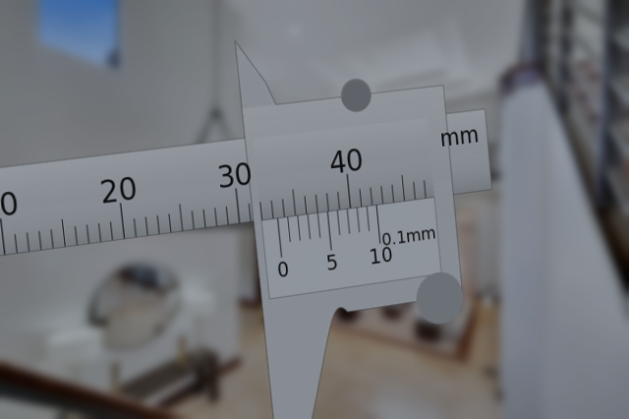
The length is 33.4 mm
